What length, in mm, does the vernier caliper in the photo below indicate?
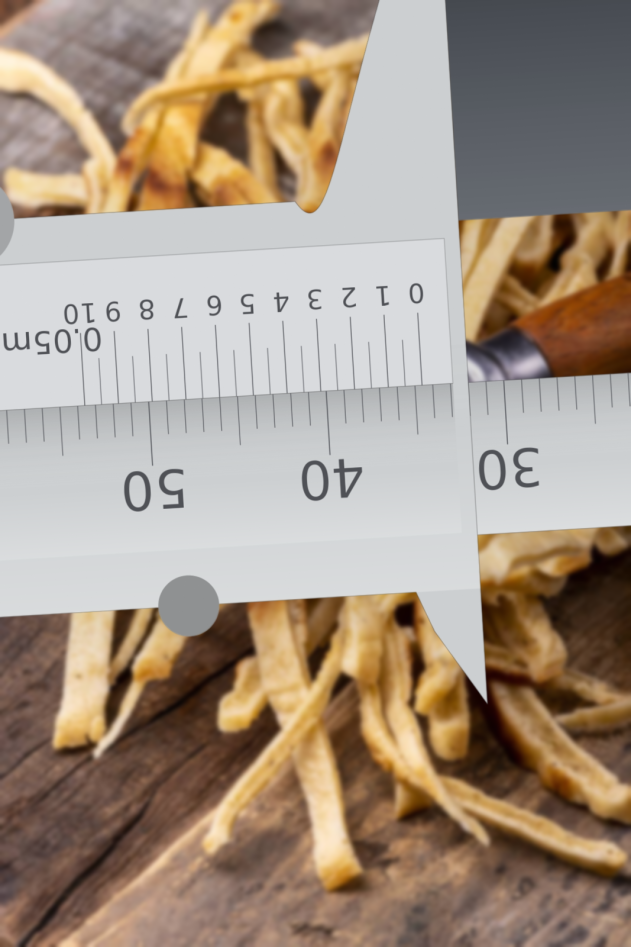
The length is 34.6 mm
